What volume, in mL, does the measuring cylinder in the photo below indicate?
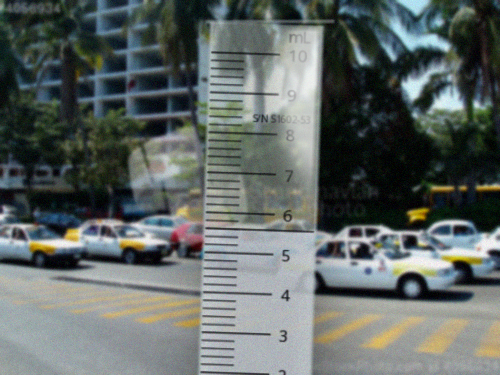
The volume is 5.6 mL
